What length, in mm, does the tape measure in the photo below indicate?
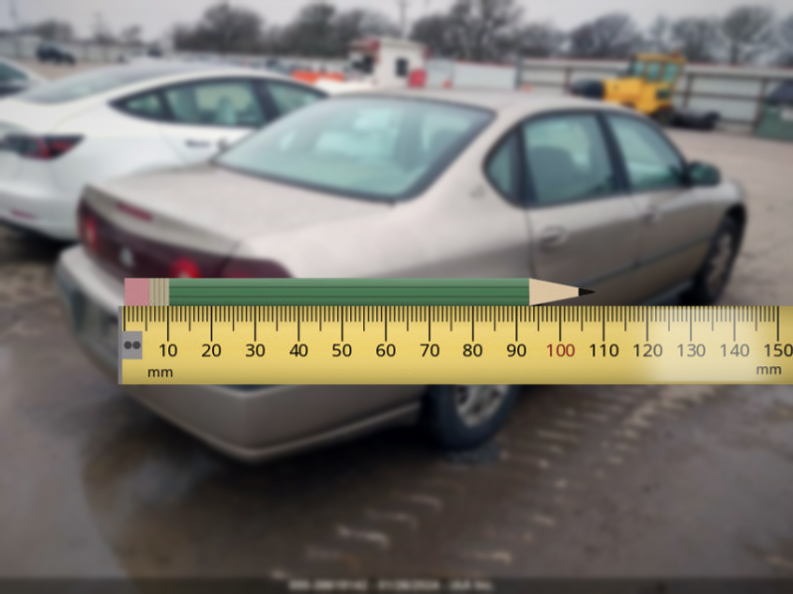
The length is 108 mm
